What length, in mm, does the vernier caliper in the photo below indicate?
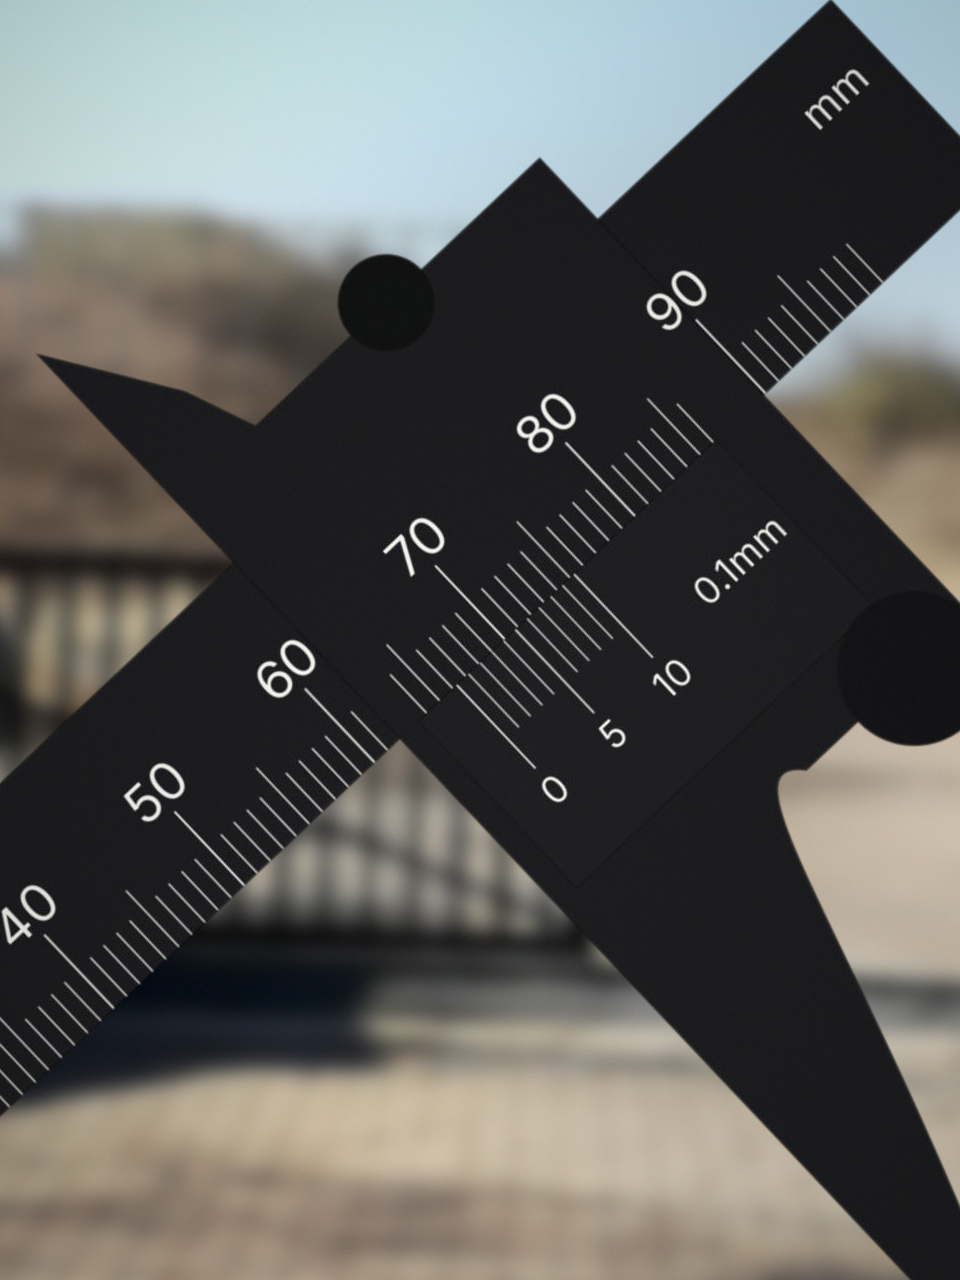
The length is 66.3 mm
